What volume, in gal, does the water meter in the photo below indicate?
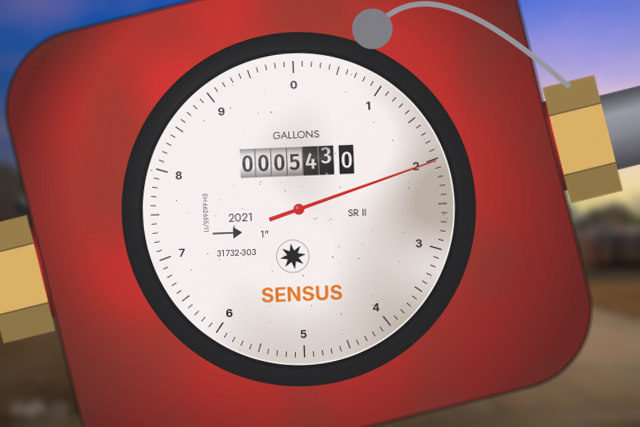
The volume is 5432.0 gal
